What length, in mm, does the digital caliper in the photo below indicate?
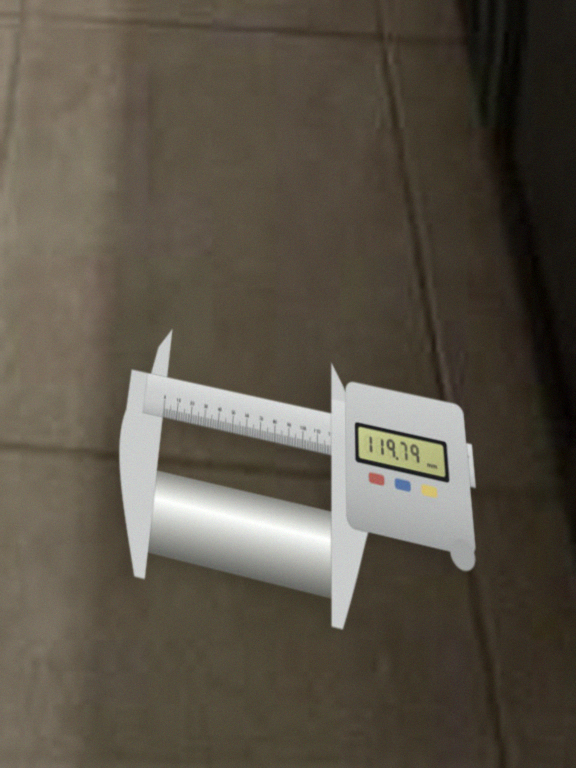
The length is 119.79 mm
